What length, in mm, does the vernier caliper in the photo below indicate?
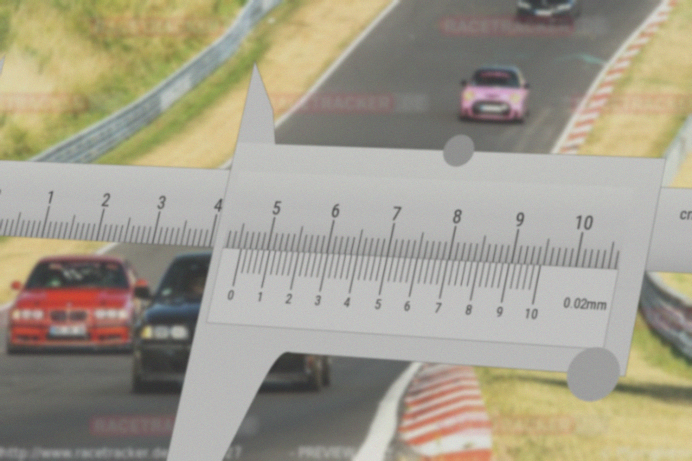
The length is 45.5 mm
